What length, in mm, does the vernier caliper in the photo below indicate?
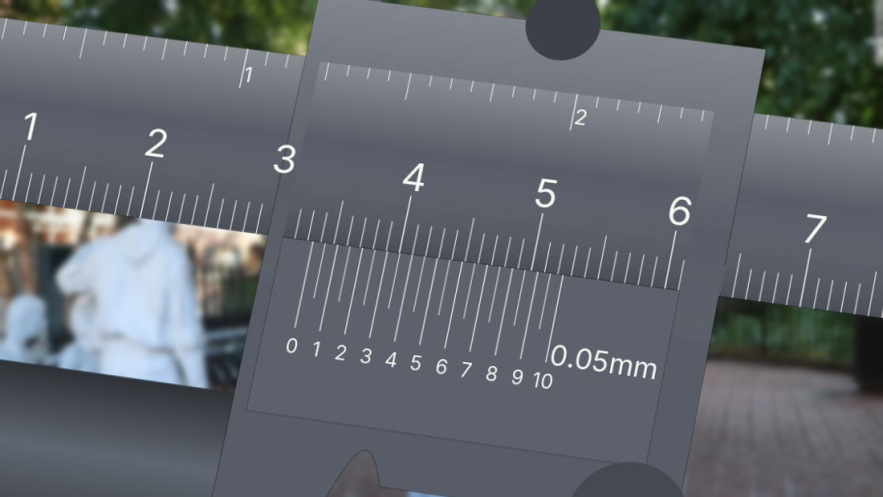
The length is 33.4 mm
